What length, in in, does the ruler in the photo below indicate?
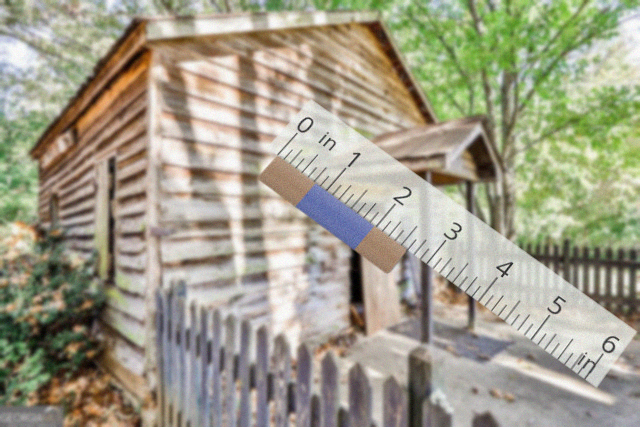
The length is 2.625 in
